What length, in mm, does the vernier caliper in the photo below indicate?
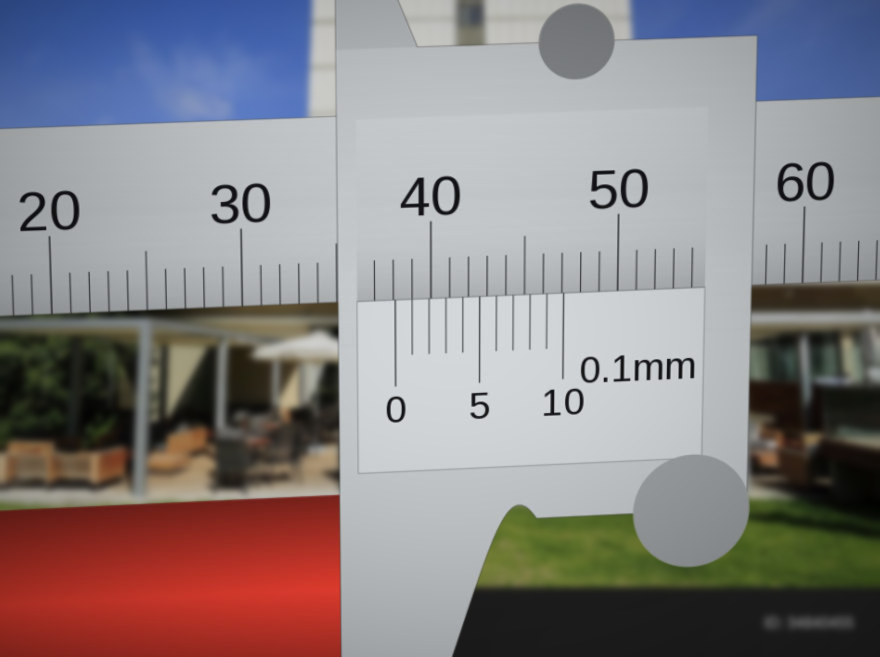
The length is 38.1 mm
